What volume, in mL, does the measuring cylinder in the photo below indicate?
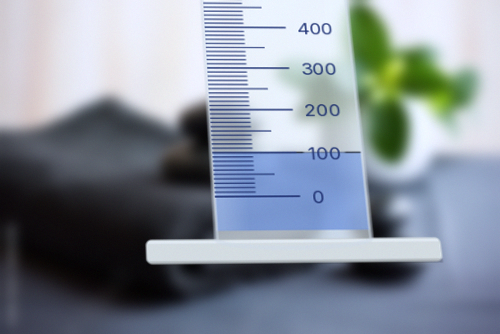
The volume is 100 mL
